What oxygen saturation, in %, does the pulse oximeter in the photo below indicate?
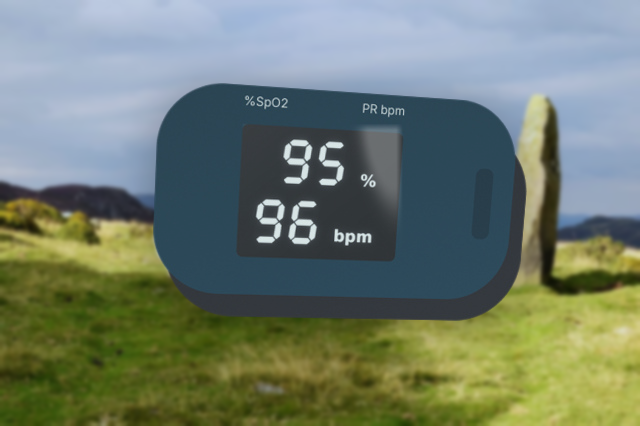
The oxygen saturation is 95 %
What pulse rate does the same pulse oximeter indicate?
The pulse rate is 96 bpm
